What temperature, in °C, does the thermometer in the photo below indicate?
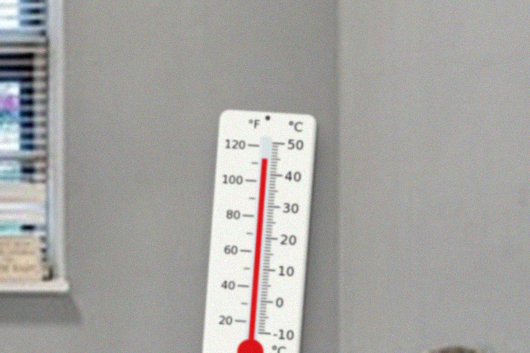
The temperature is 45 °C
